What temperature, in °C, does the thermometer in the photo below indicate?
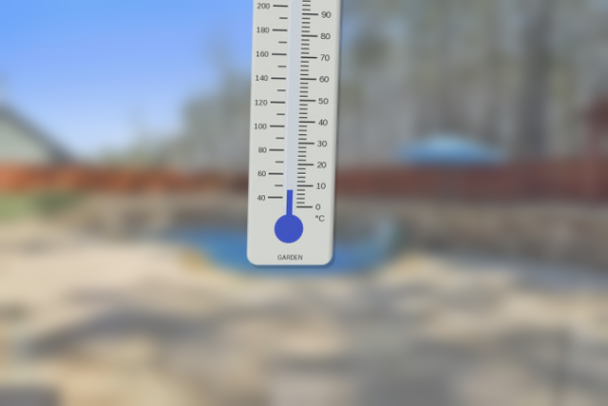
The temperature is 8 °C
